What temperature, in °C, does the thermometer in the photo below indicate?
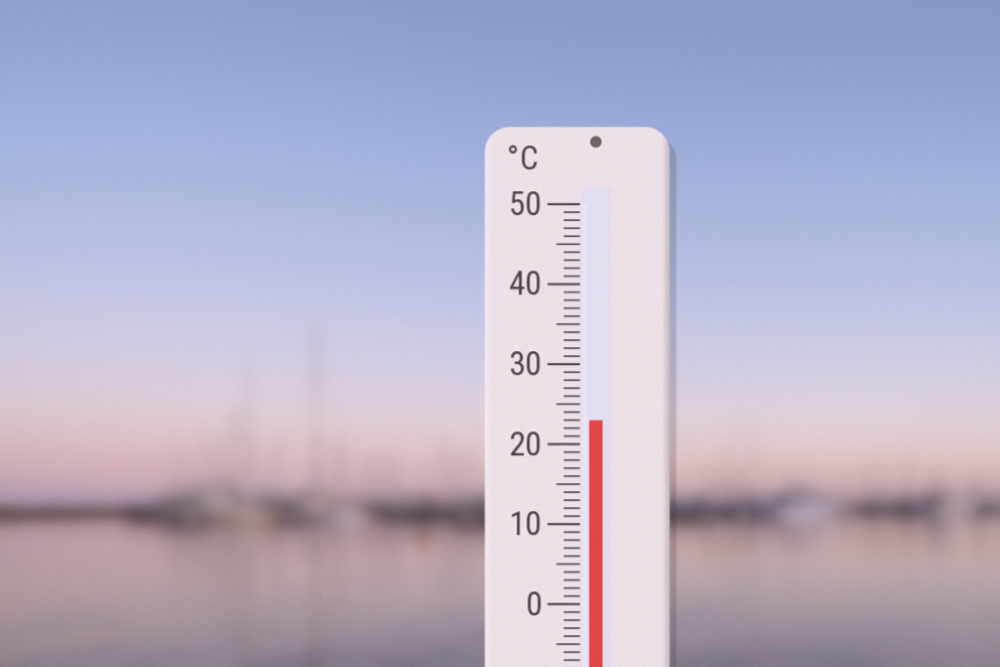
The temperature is 23 °C
